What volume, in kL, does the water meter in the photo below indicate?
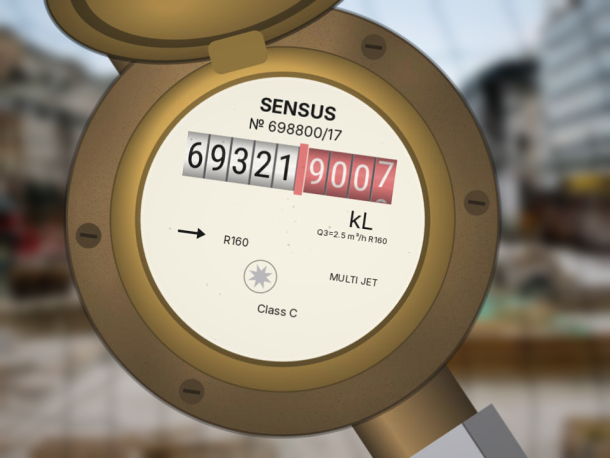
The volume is 69321.9007 kL
